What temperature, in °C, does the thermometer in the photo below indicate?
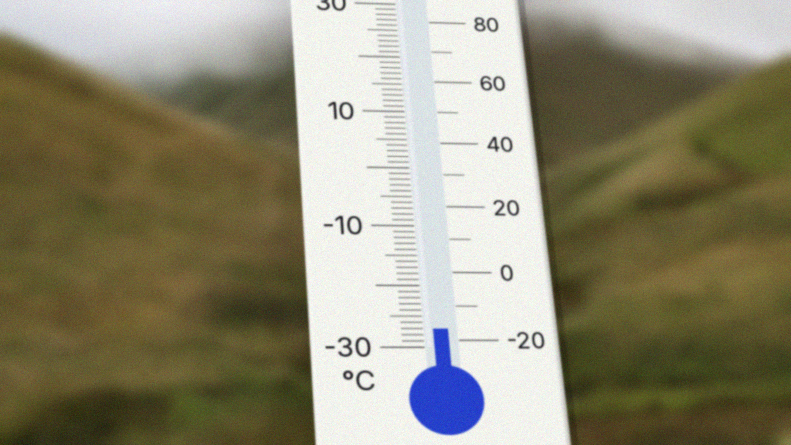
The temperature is -27 °C
